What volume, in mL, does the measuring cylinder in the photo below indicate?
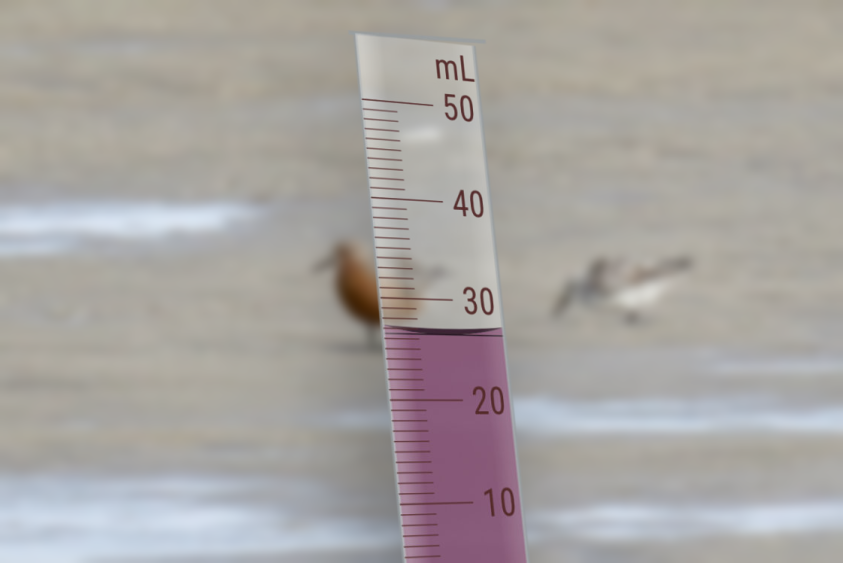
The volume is 26.5 mL
